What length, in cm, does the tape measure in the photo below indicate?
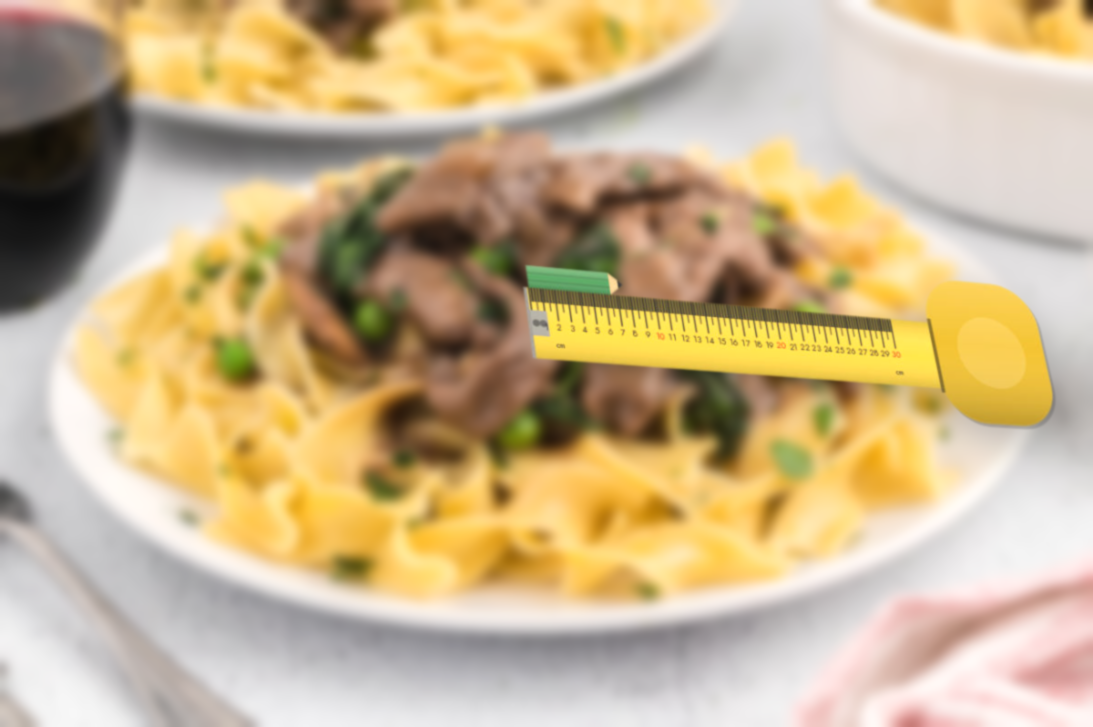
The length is 7.5 cm
